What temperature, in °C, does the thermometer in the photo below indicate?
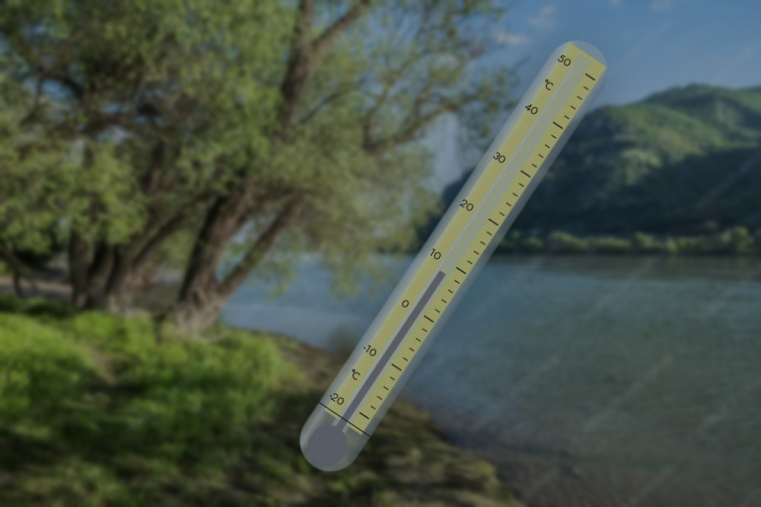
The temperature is 8 °C
